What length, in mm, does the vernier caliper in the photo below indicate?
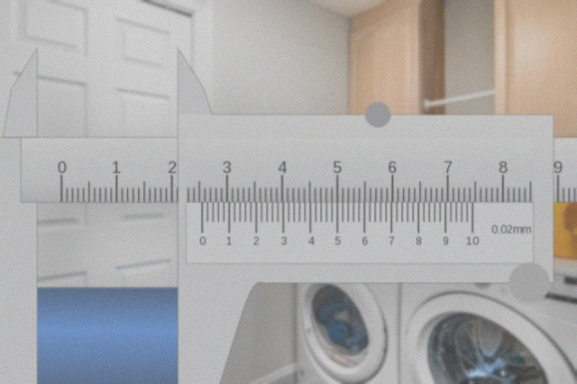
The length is 25.5 mm
